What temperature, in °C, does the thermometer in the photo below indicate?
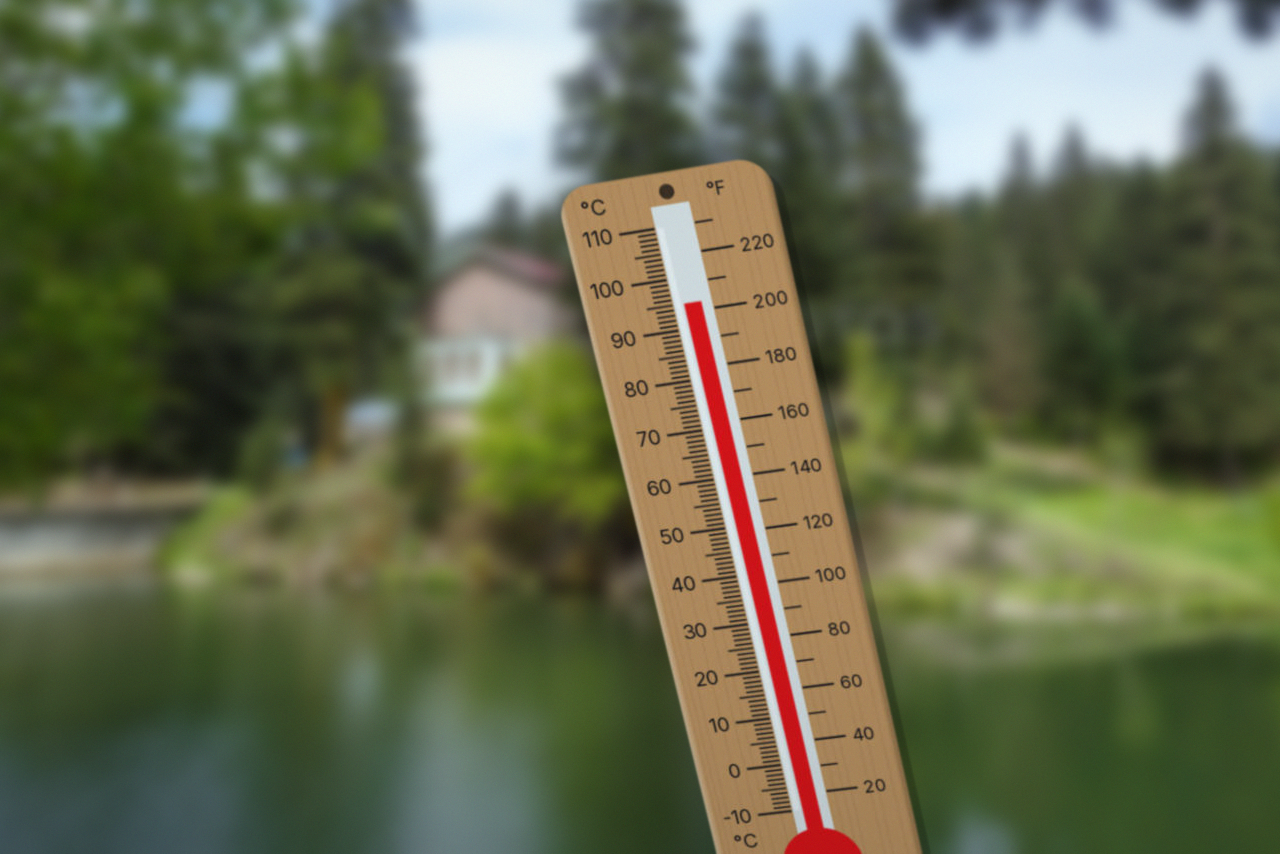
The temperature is 95 °C
